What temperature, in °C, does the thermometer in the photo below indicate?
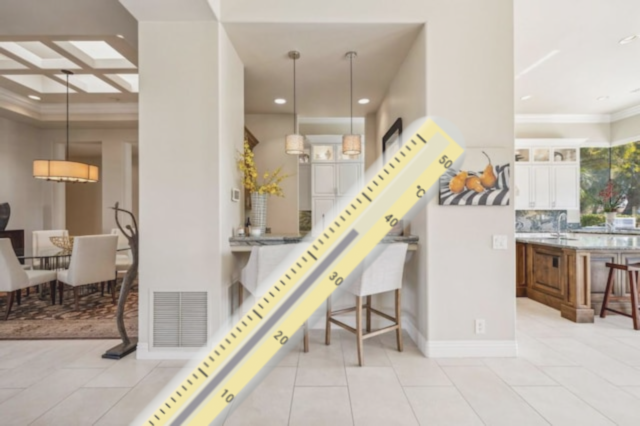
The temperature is 36 °C
